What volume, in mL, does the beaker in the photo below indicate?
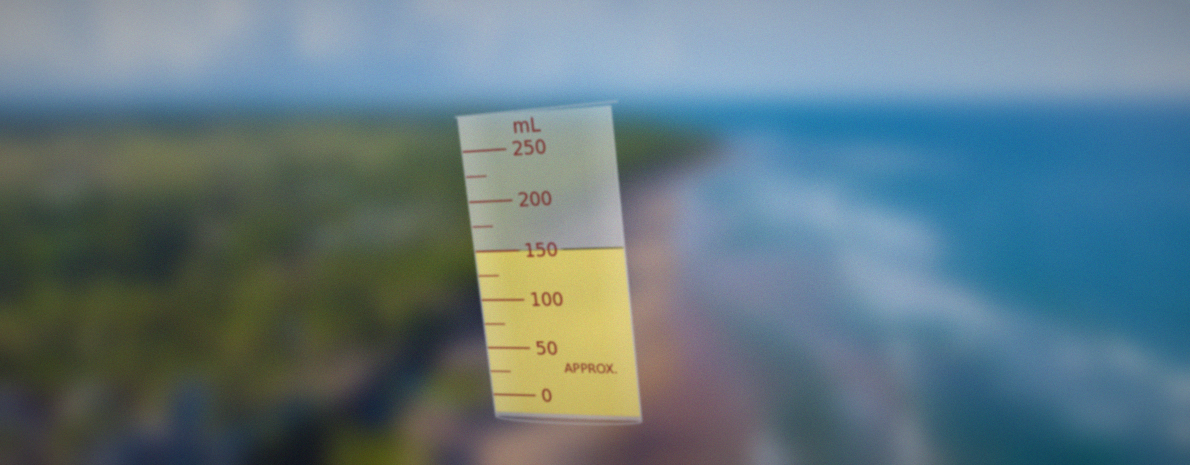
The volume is 150 mL
